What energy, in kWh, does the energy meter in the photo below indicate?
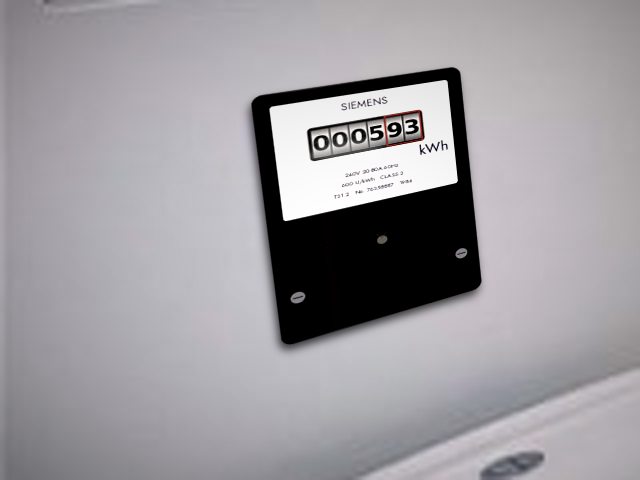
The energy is 5.93 kWh
